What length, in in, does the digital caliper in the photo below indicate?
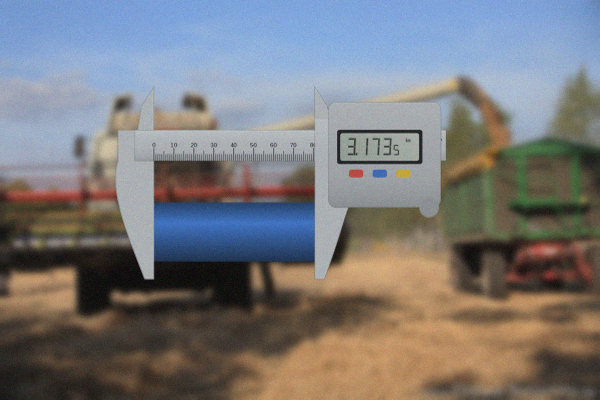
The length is 3.1735 in
